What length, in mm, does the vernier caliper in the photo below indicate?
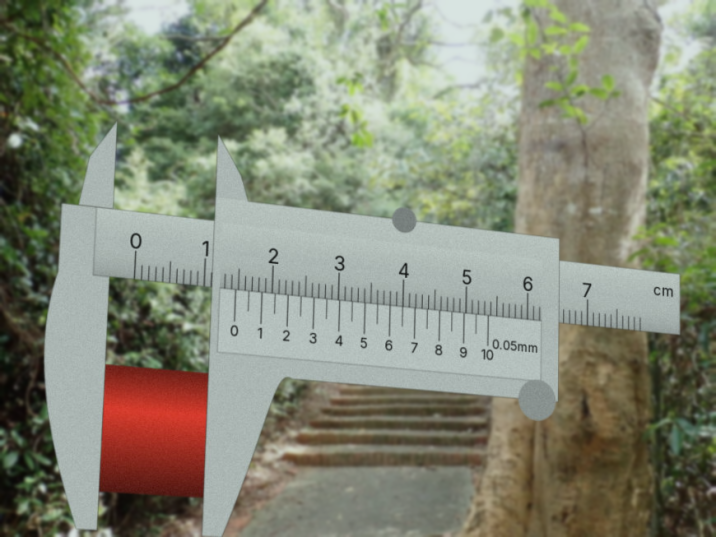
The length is 14.6 mm
